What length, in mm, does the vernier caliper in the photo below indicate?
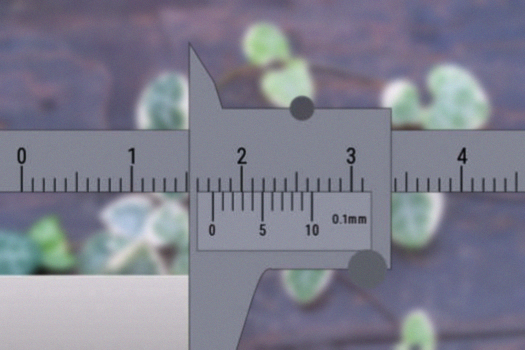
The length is 17.4 mm
